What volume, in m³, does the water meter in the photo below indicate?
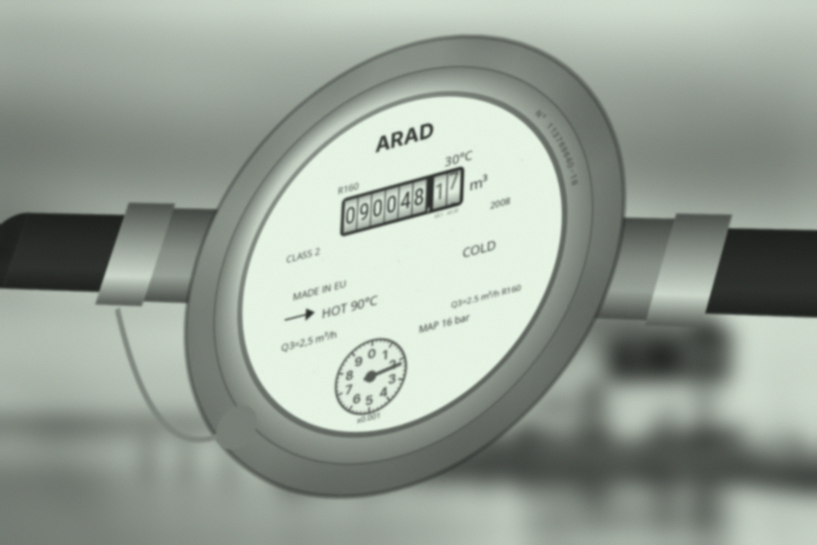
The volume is 90048.172 m³
